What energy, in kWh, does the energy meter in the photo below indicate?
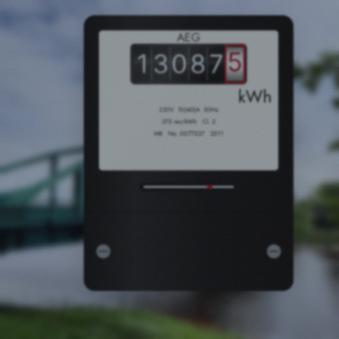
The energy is 13087.5 kWh
